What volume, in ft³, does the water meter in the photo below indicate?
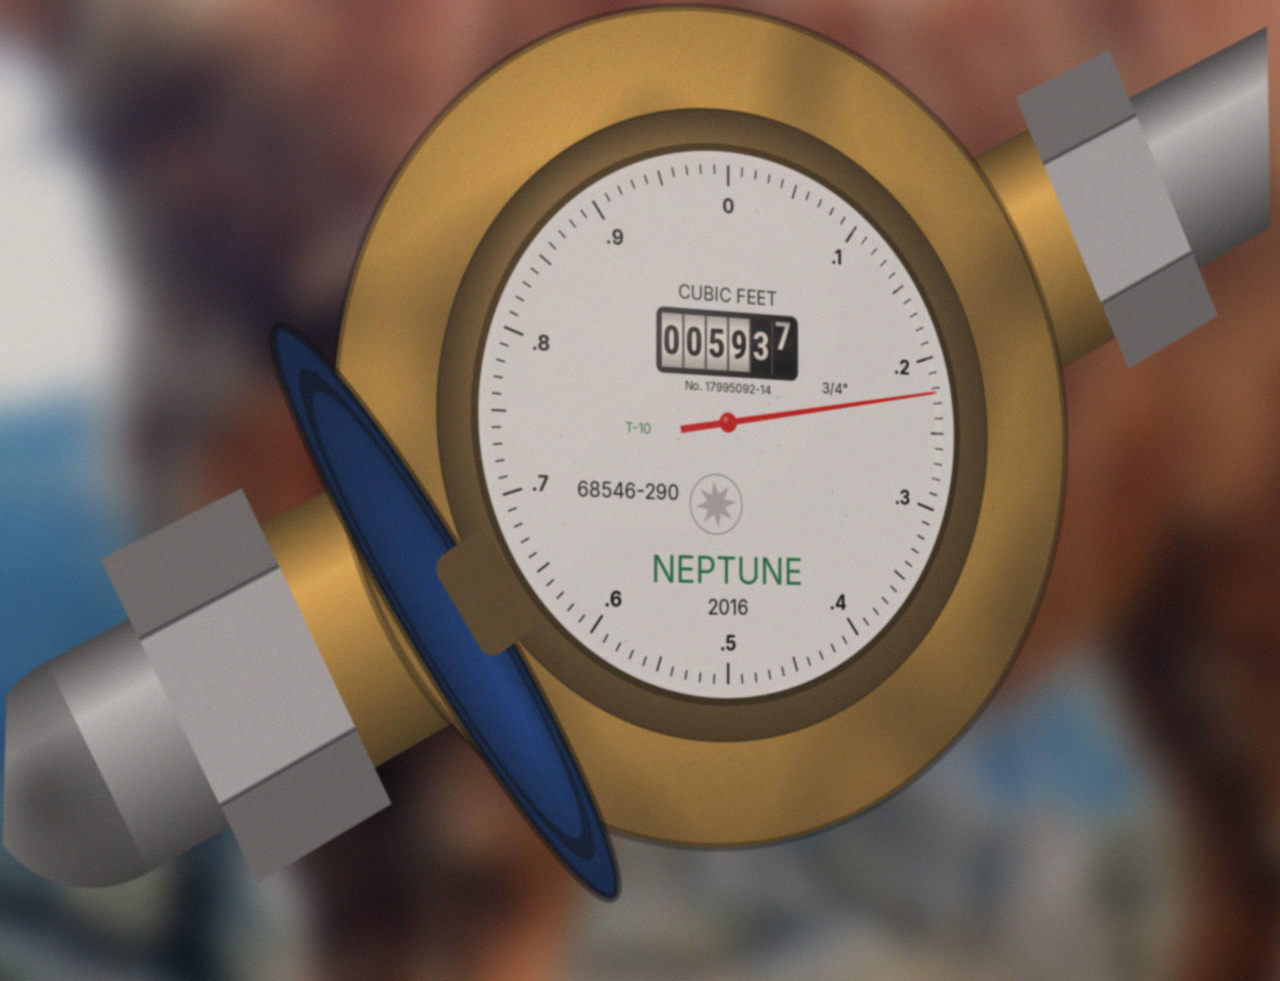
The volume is 5937.22 ft³
